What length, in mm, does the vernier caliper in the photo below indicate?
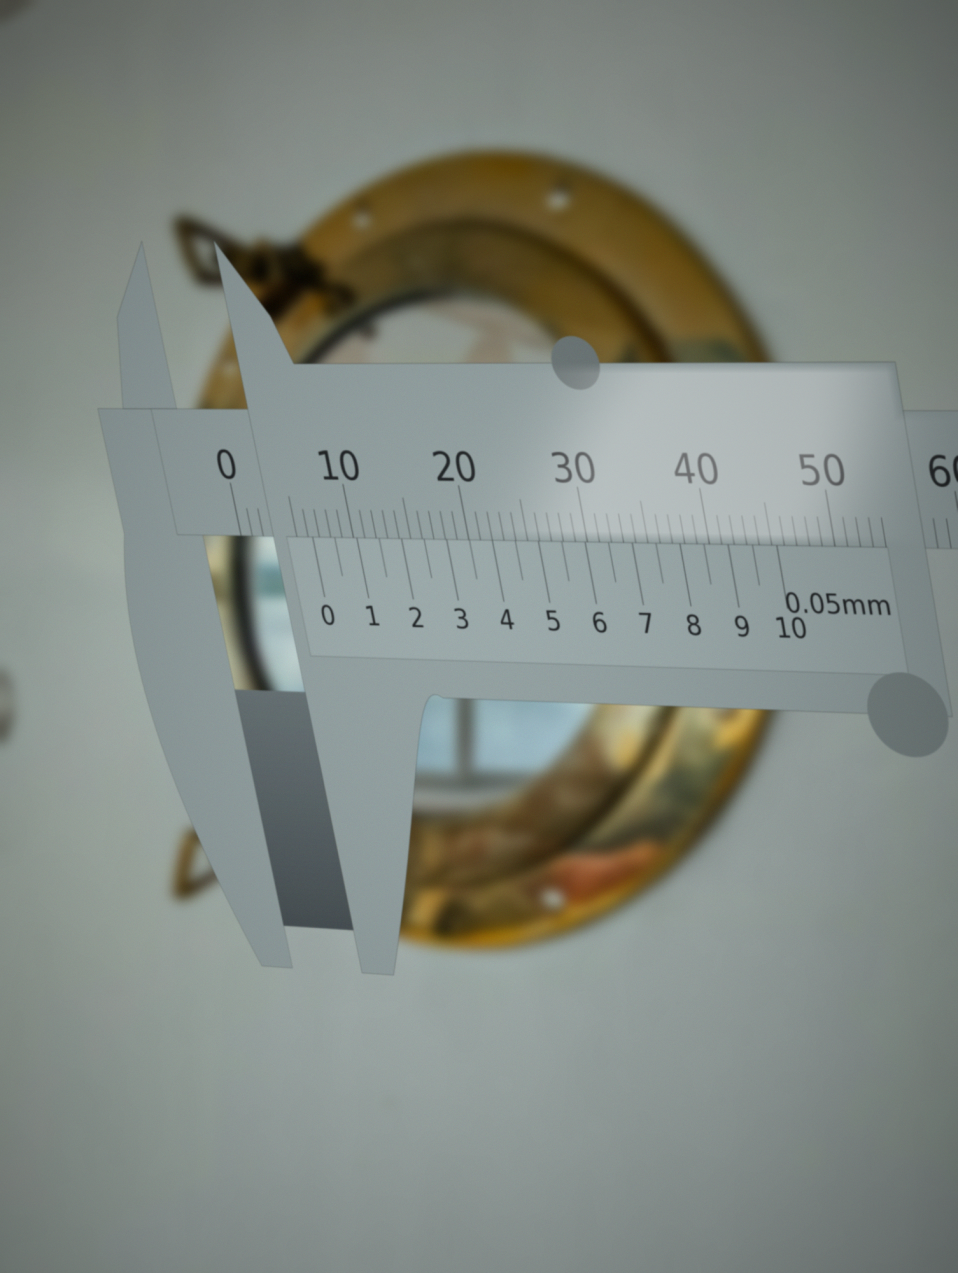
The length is 6.4 mm
